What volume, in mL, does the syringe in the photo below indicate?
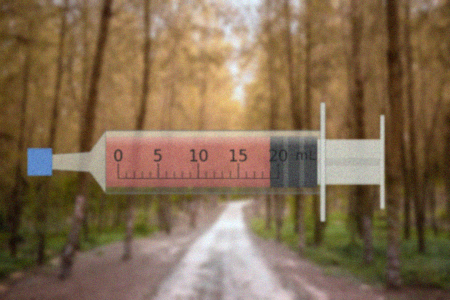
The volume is 19 mL
